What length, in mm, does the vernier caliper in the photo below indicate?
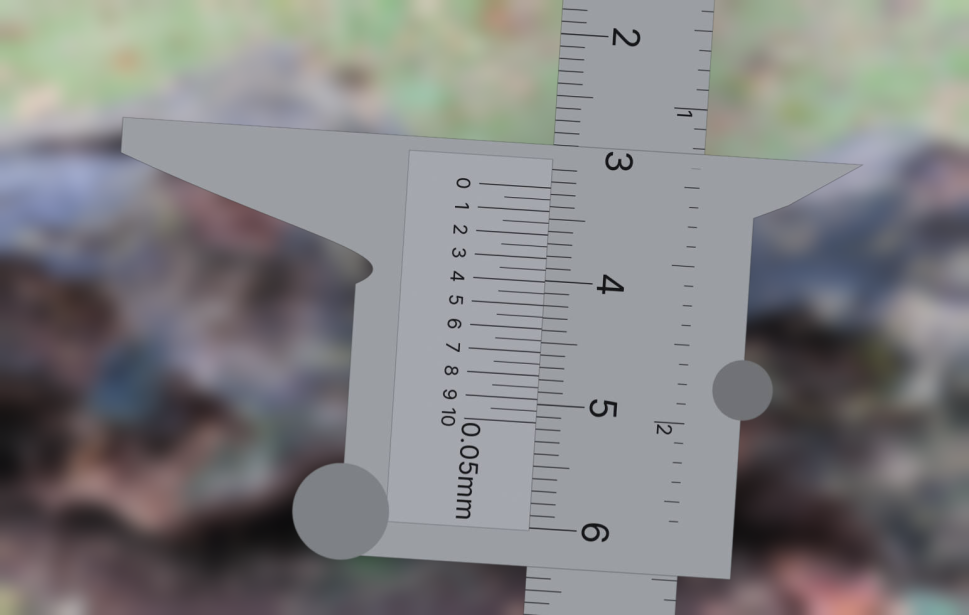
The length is 32.5 mm
